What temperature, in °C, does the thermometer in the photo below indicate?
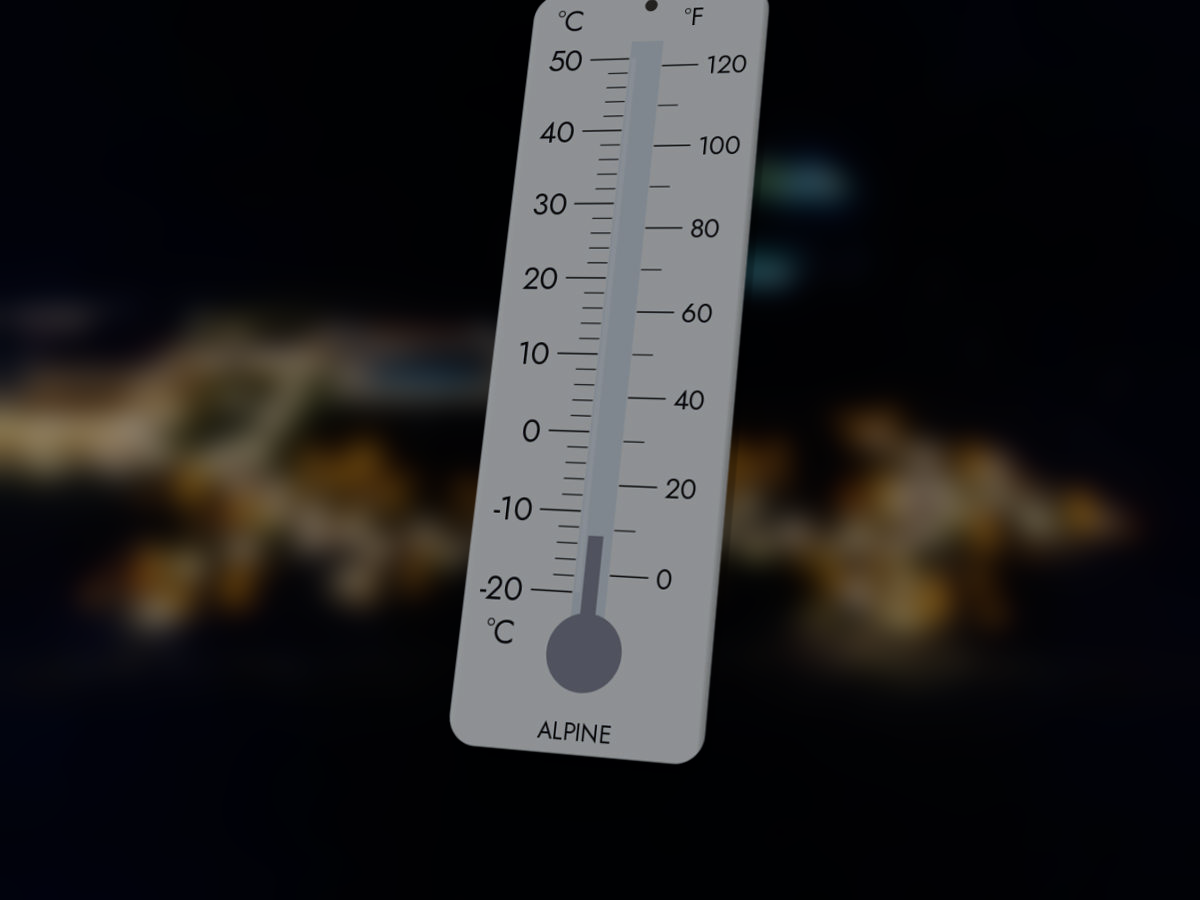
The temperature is -13 °C
